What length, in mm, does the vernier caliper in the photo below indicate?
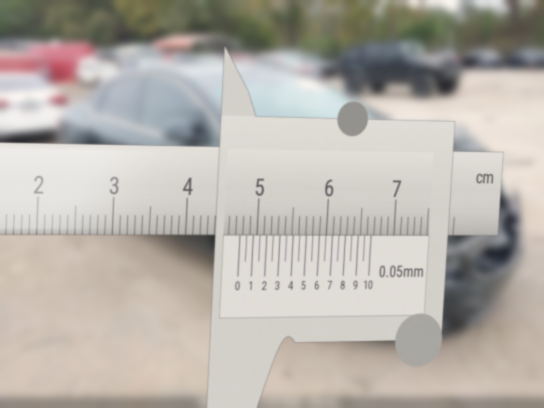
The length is 47.6 mm
